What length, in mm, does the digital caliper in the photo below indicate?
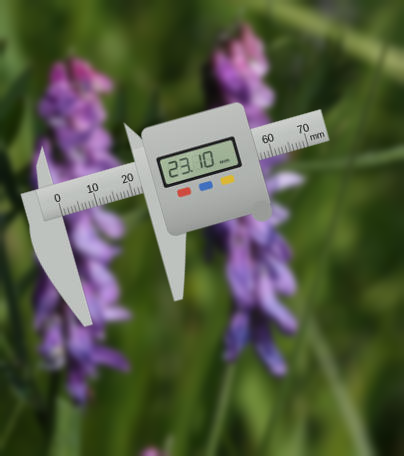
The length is 23.10 mm
